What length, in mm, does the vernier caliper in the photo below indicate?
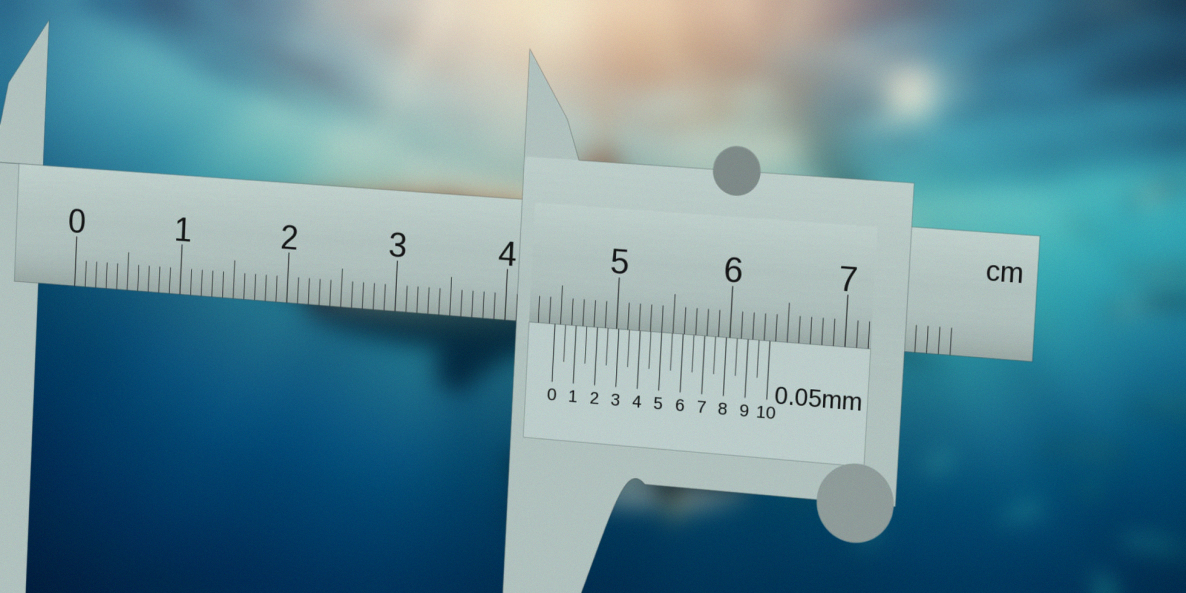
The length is 44.5 mm
